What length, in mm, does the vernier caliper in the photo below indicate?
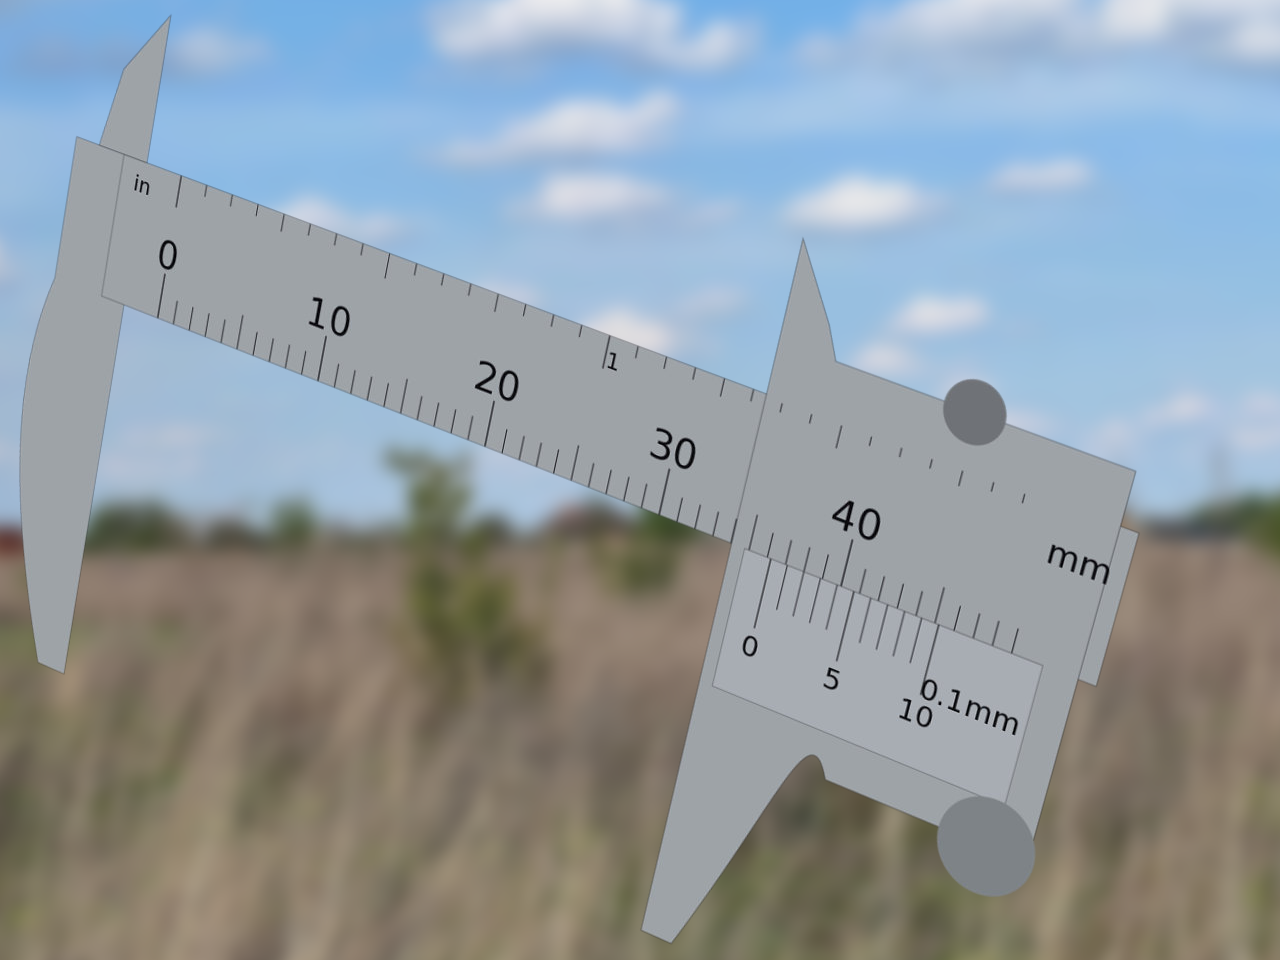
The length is 36.2 mm
